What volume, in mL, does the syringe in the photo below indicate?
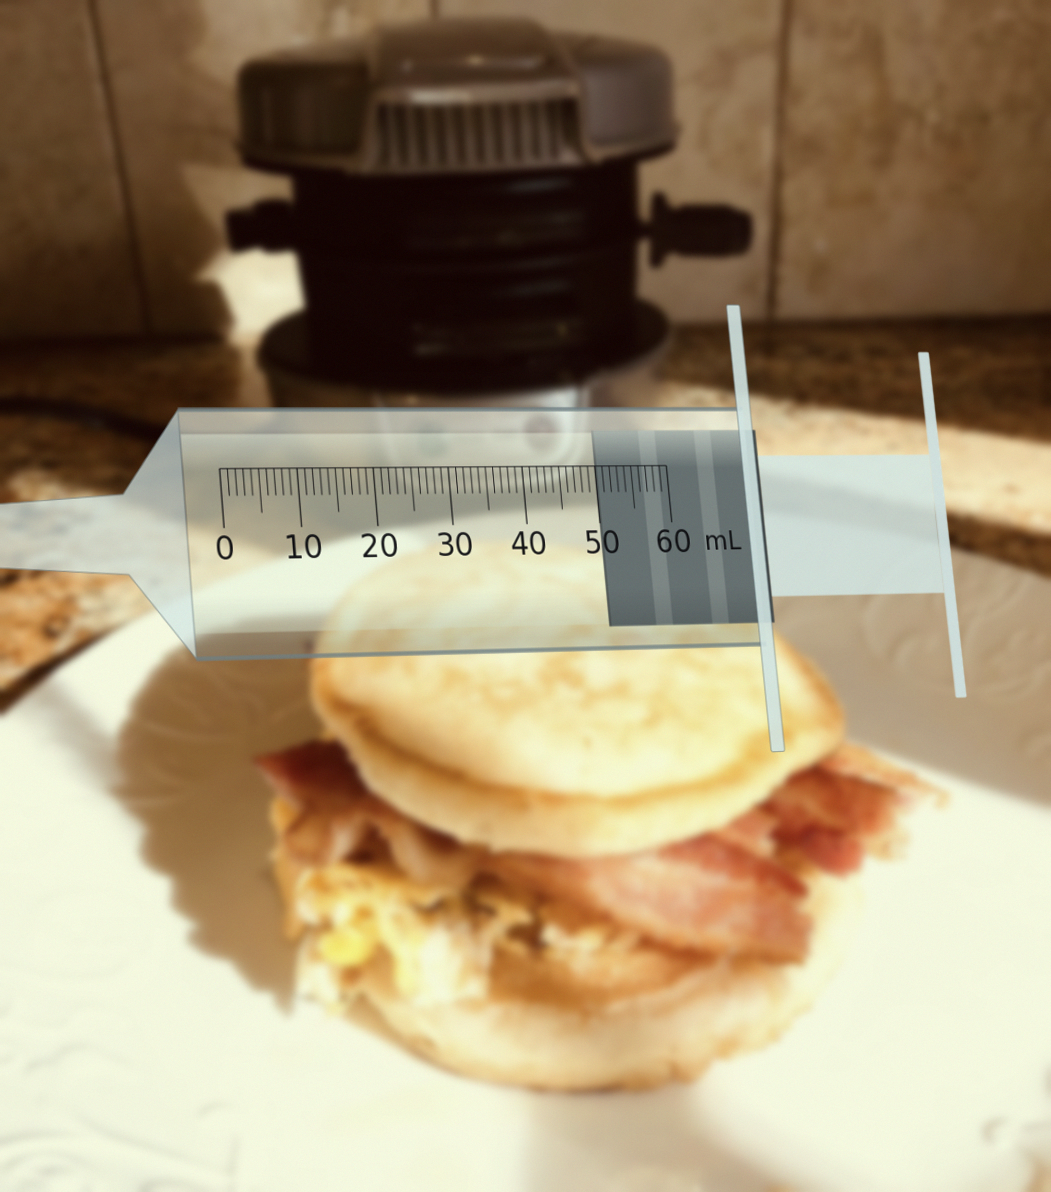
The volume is 50 mL
